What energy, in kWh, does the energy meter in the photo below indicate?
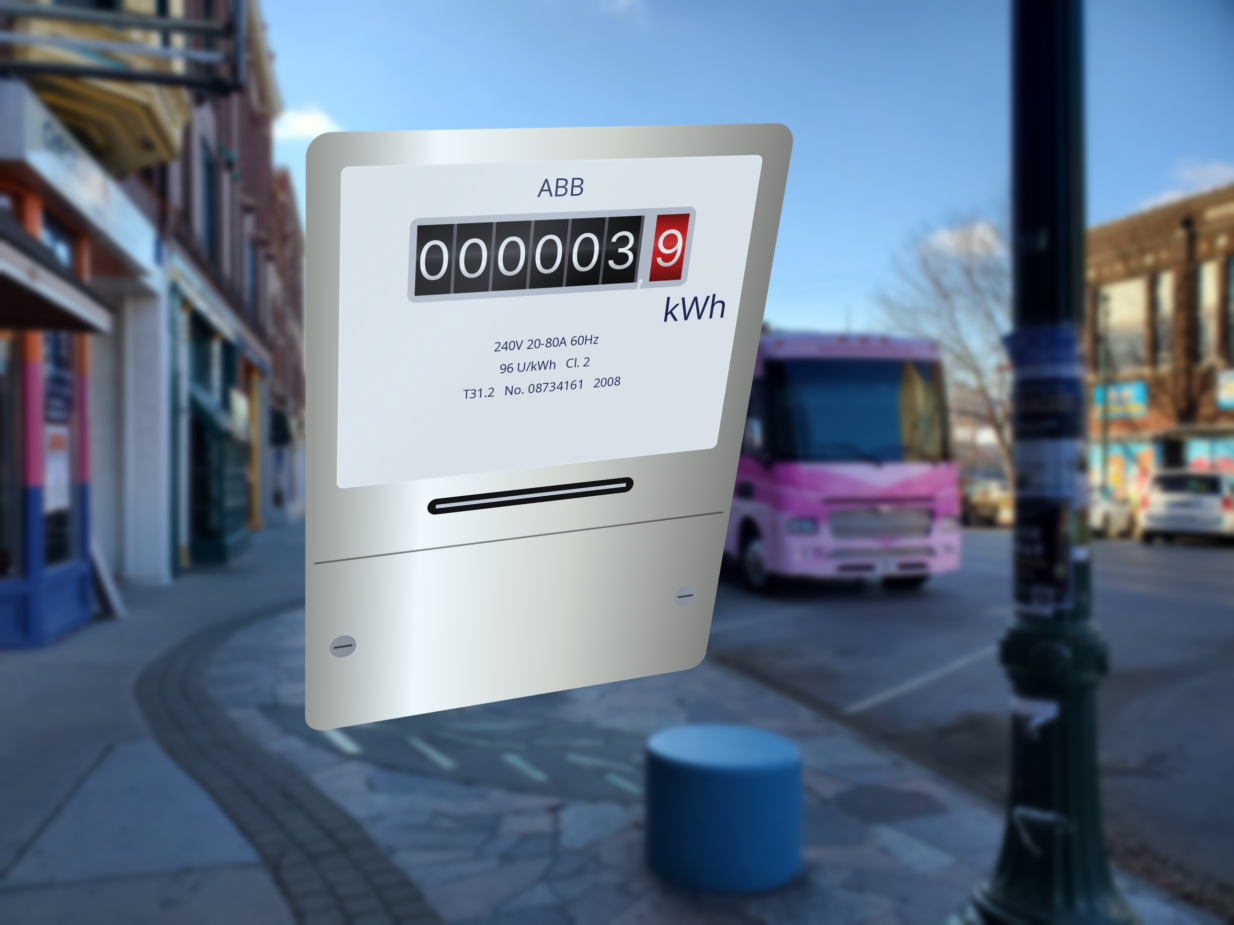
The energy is 3.9 kWh
